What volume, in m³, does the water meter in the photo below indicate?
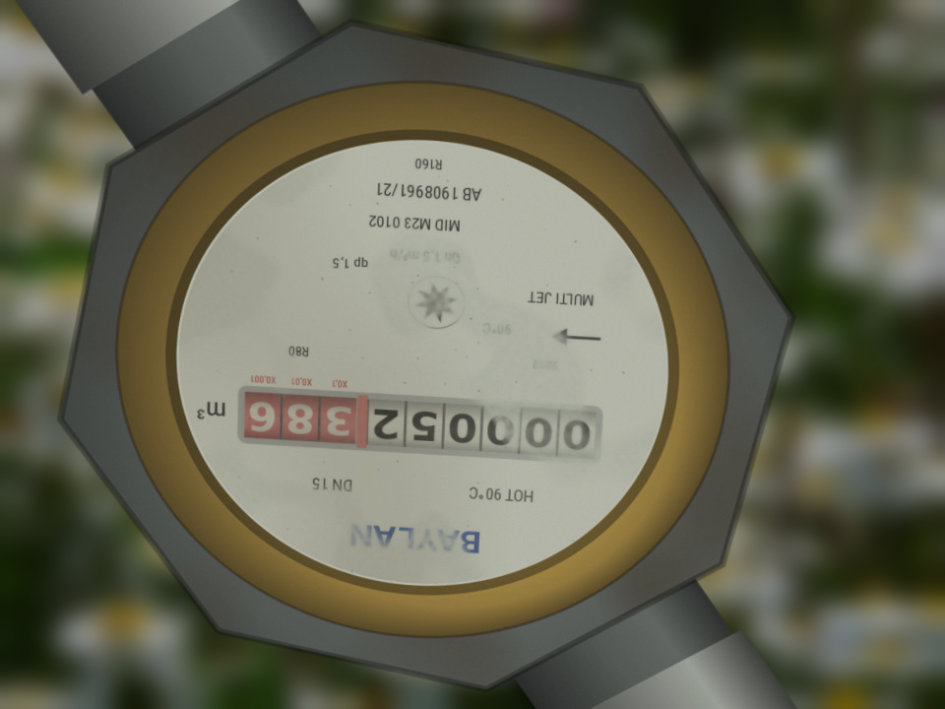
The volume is 52.386 m³
